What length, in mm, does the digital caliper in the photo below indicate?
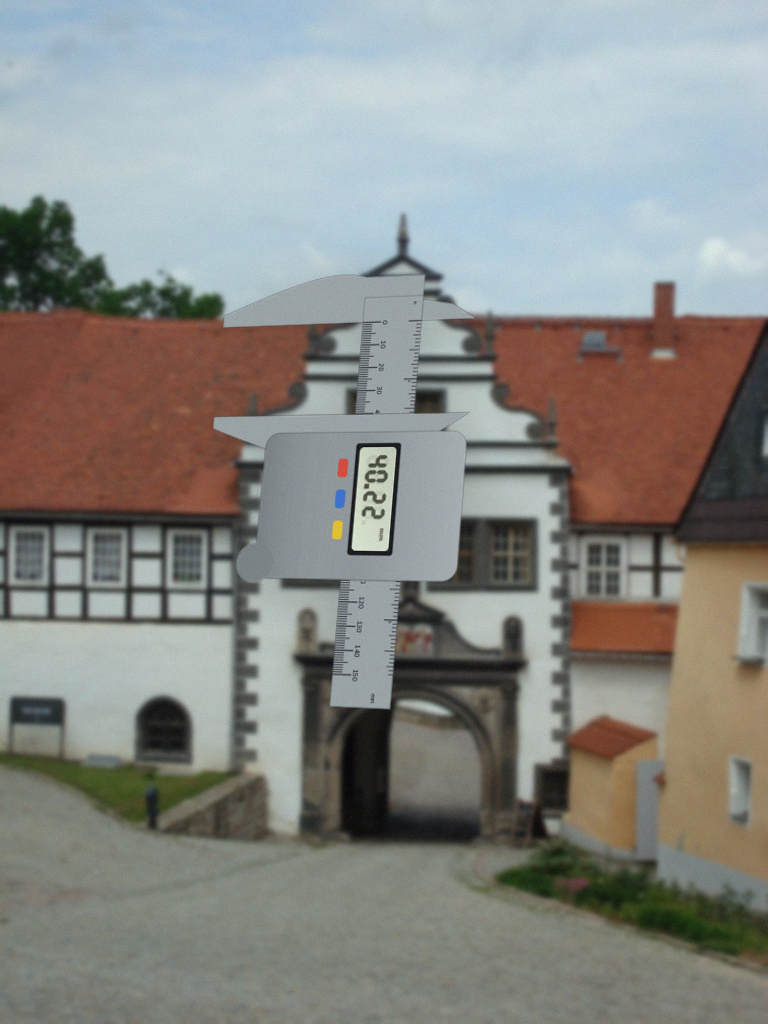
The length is 40.22 mm
